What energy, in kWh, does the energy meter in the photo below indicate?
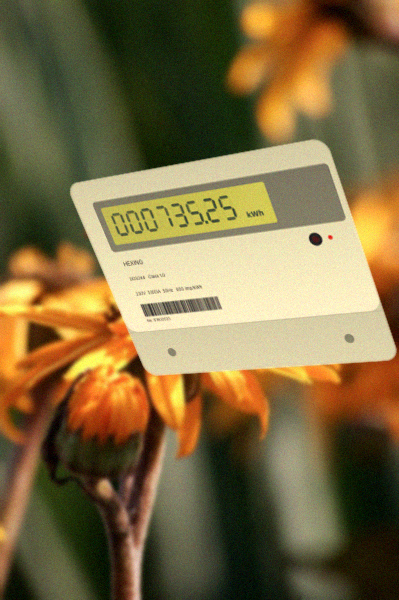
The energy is 735.25 kWh
